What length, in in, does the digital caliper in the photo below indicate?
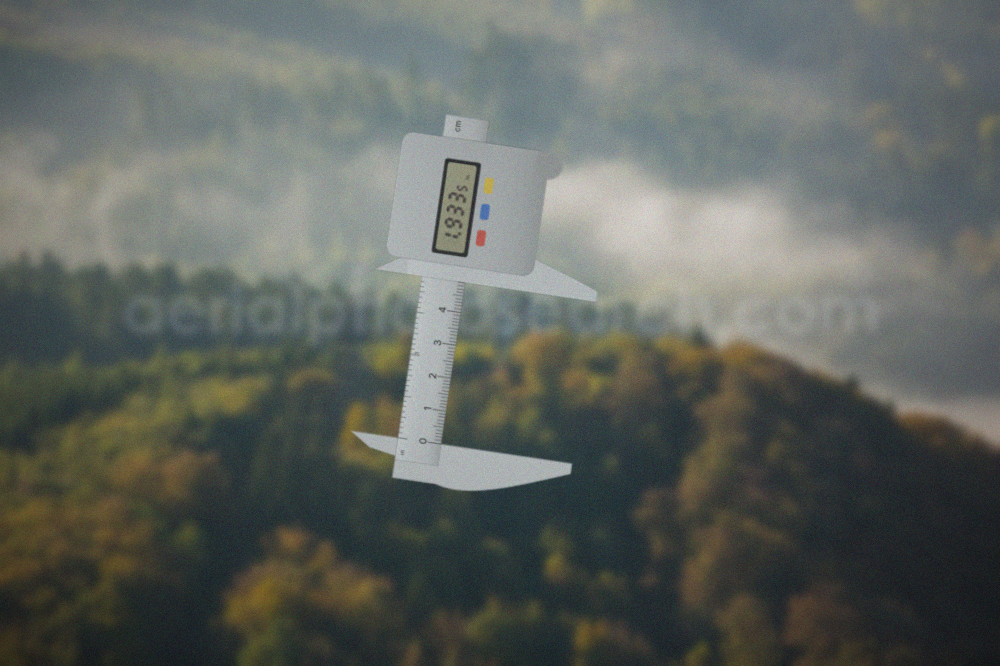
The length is 1.9335 in
